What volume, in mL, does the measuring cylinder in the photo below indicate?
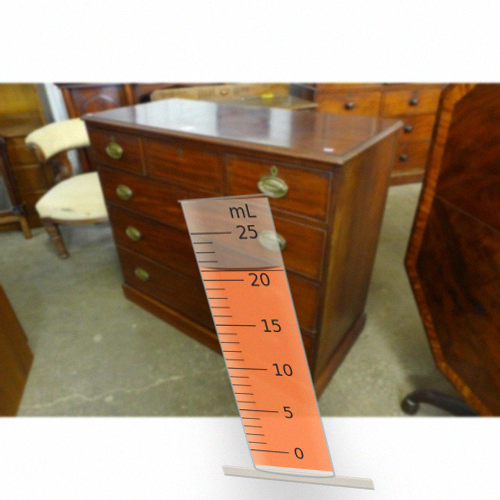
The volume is 21 mL
